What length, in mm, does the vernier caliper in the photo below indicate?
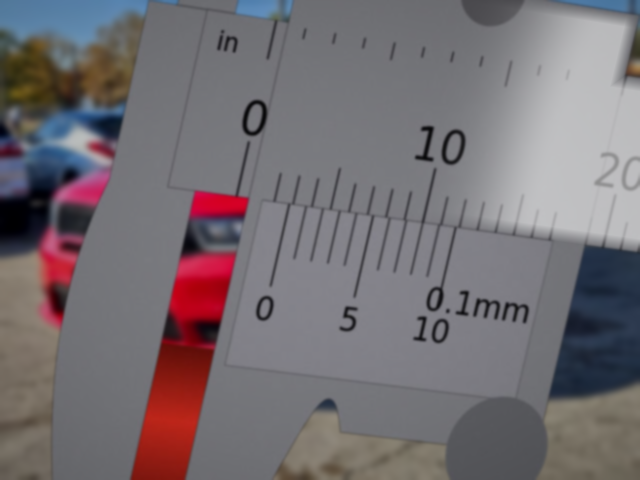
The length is 2.8 mm
